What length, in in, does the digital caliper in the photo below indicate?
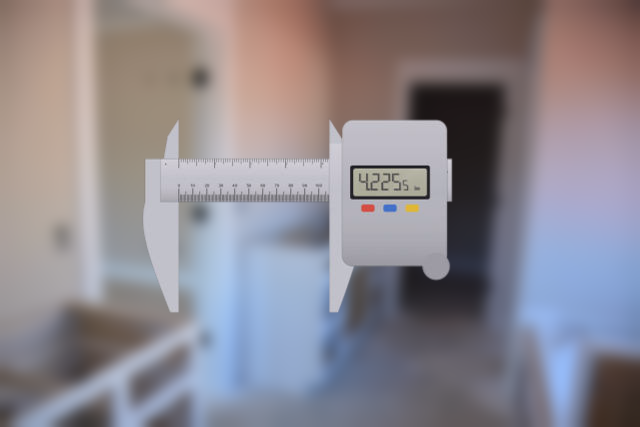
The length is 4.2255 in
